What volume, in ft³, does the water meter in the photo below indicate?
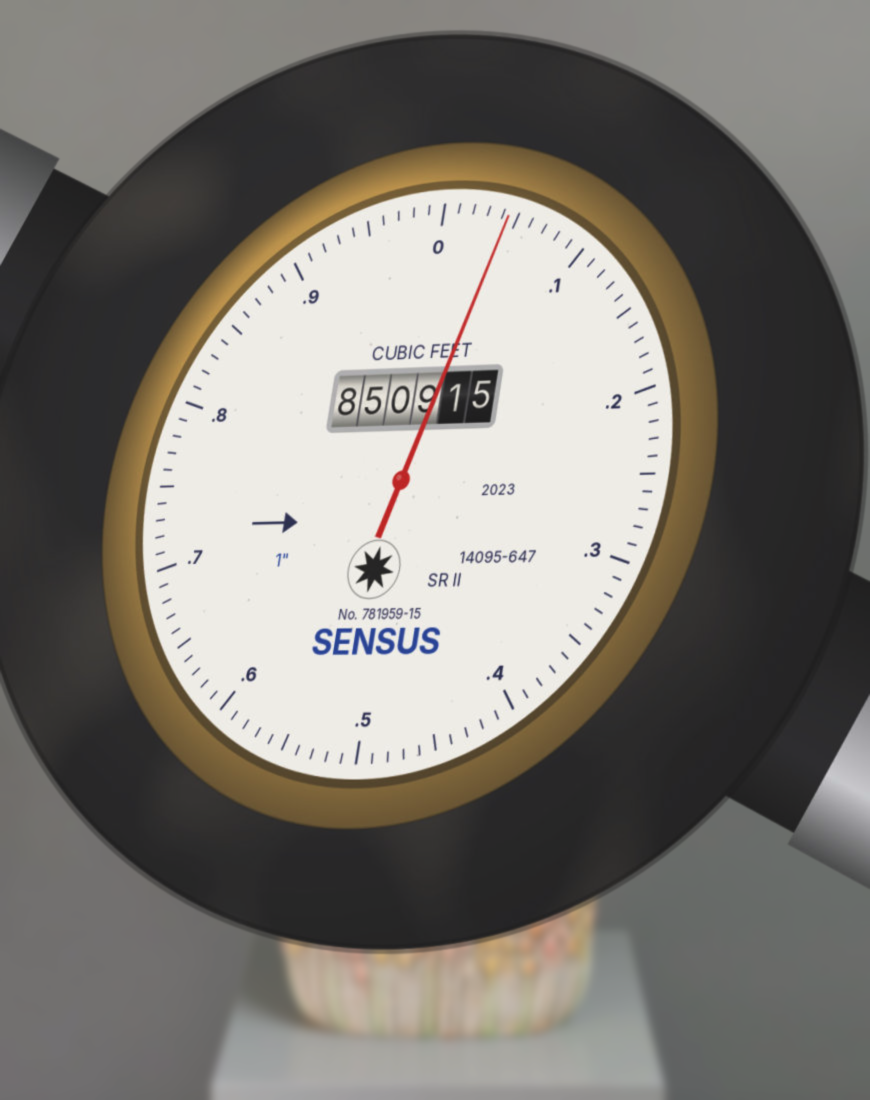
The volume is 850915.04 ft³
